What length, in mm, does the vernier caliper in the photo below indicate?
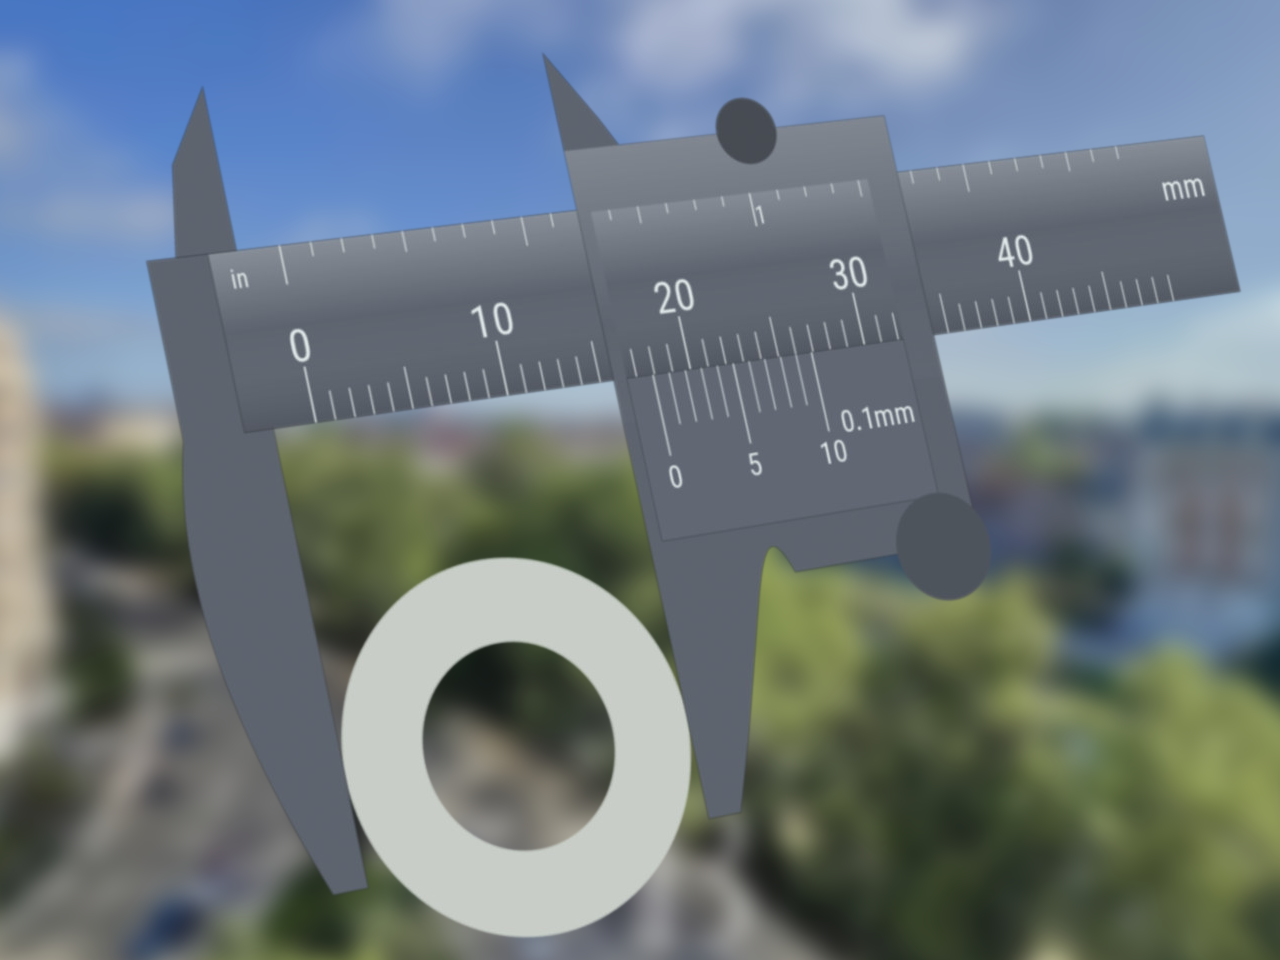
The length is 17.9 mm
